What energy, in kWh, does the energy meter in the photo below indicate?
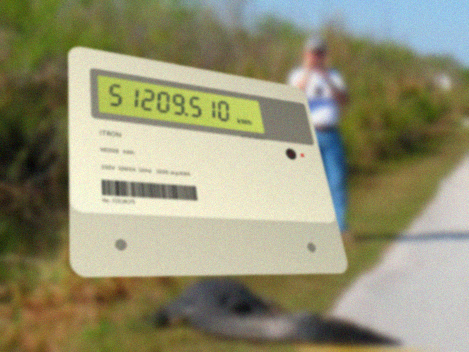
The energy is 51209.510 kWh
